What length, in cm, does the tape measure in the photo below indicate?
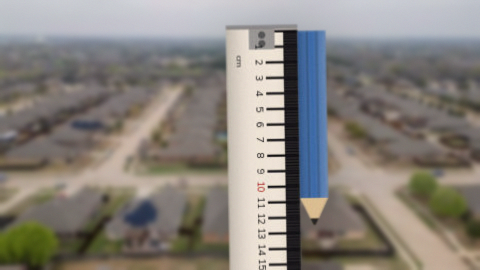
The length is 12.5 cm
